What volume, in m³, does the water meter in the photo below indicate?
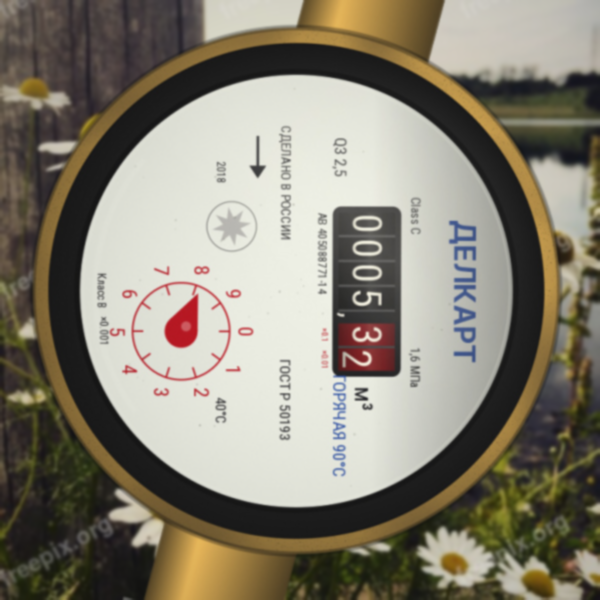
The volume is 5.318 m³
